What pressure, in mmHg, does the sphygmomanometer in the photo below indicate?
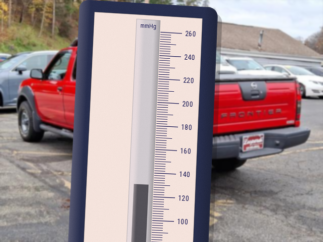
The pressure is 130 mmHg
